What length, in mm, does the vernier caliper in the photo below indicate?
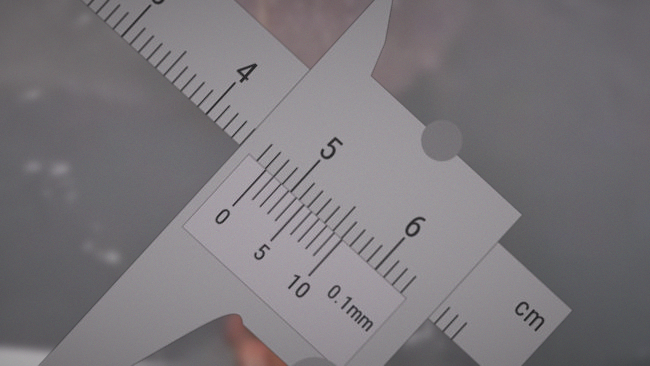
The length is 47.1 mm
